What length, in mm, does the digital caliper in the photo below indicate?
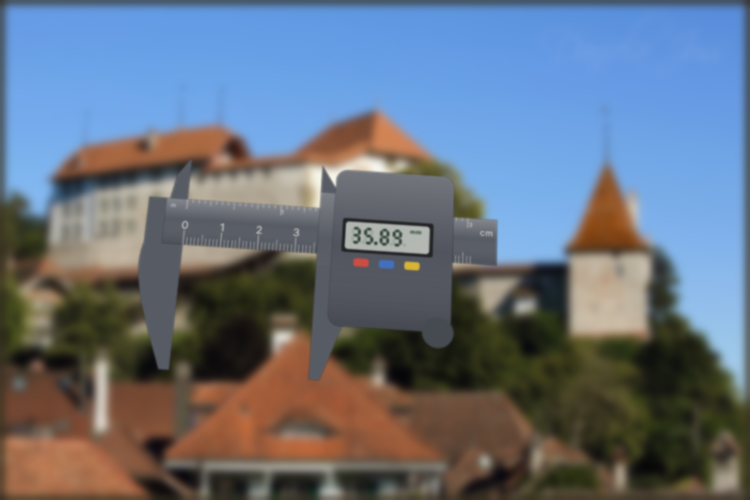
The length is 35.89 mm
